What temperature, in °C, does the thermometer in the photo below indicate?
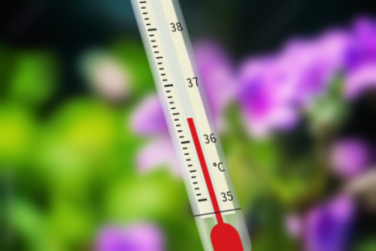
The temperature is 36.4 °C
